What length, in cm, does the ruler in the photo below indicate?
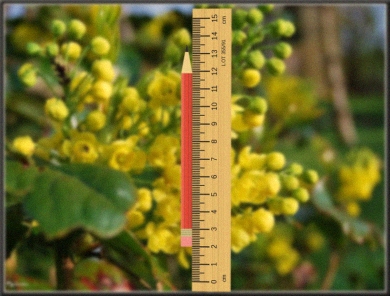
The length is 11.5 cm
